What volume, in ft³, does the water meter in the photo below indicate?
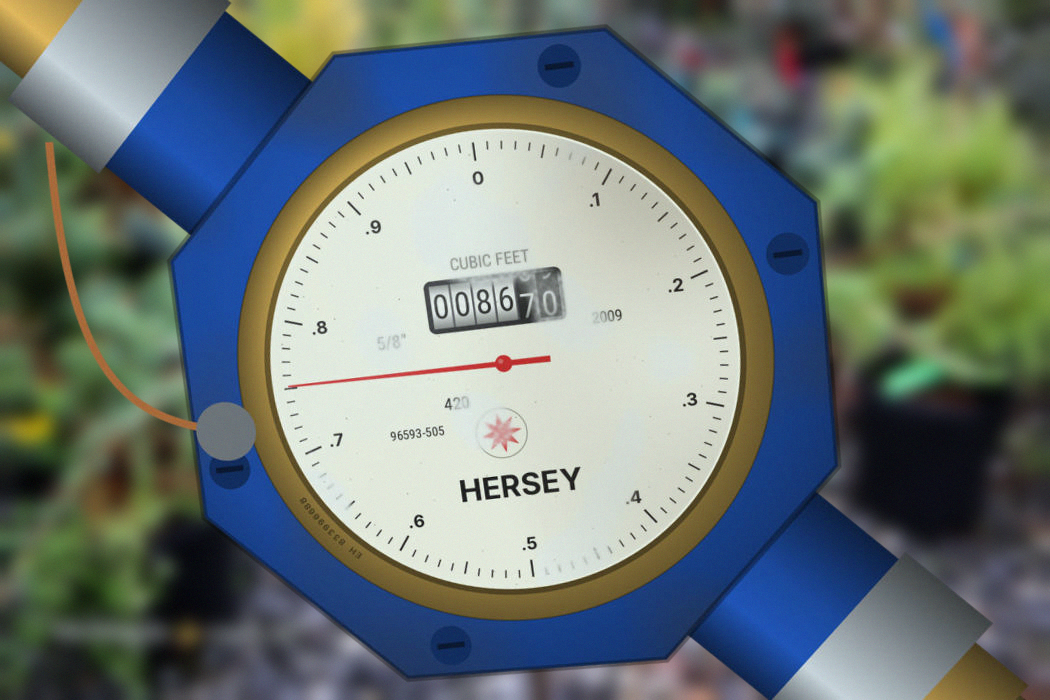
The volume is 8669.75 ft³
